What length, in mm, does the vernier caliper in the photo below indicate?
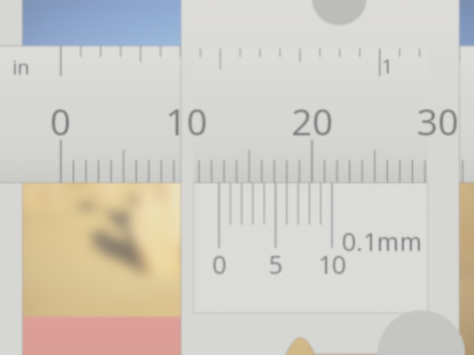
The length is 12.6 mm
